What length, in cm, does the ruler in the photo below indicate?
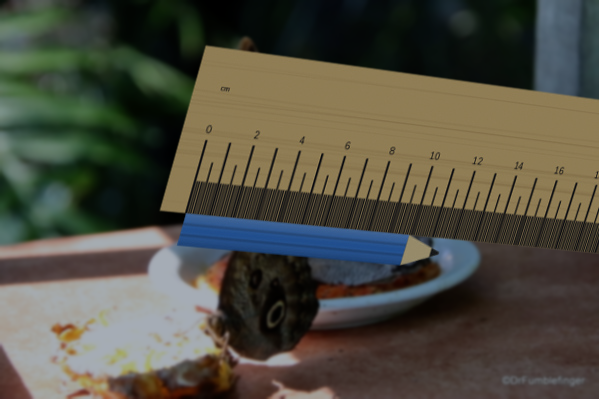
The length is 11.5 cm
